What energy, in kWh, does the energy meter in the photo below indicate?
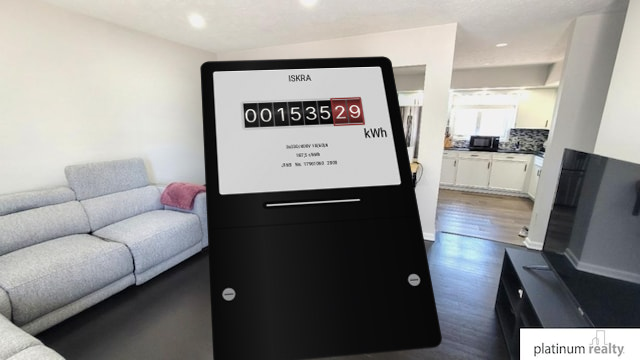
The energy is 1535.29 kWh
